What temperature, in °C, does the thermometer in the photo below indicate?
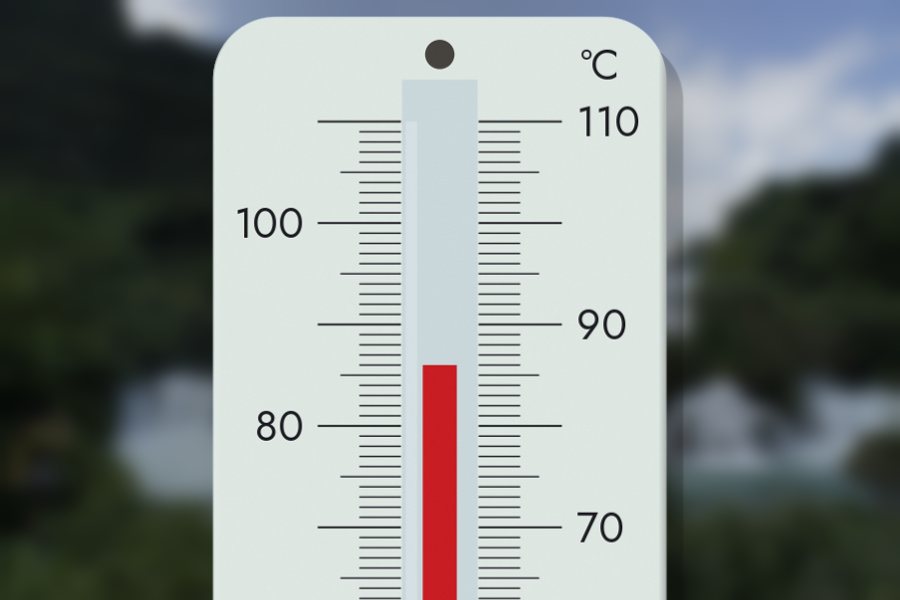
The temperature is 86 °C
